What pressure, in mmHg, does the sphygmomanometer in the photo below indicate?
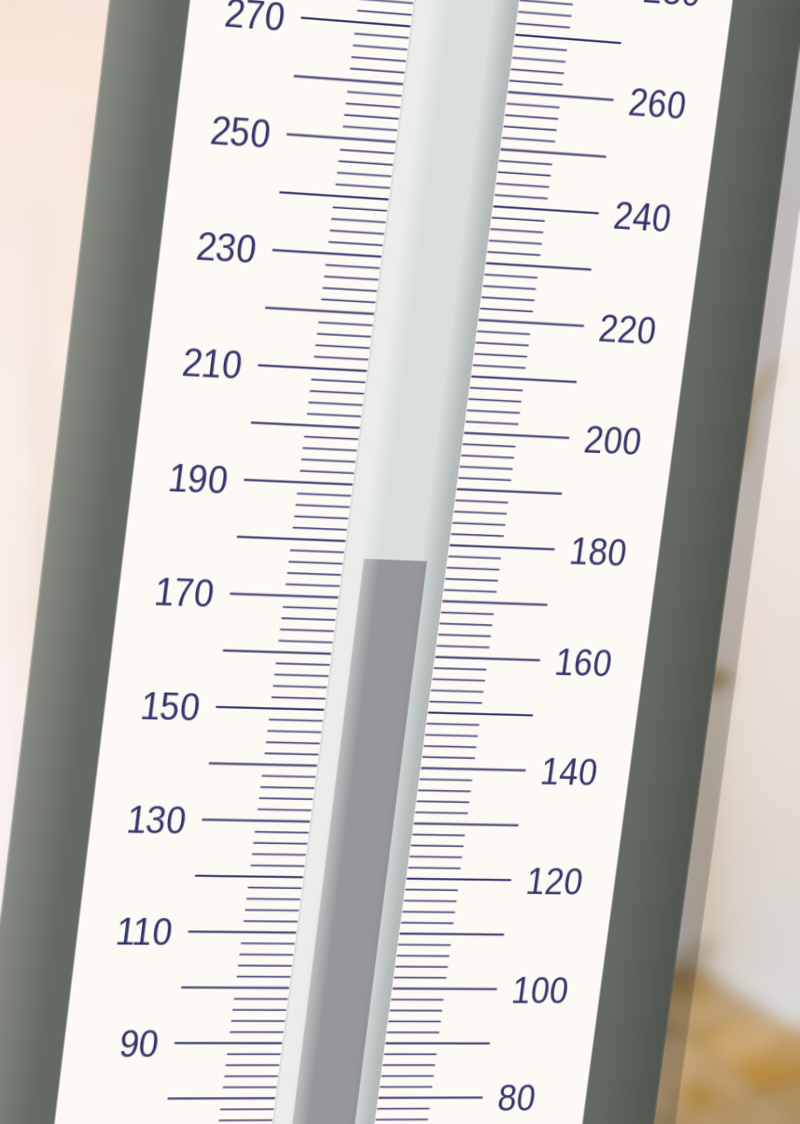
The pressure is 177 mmHg
